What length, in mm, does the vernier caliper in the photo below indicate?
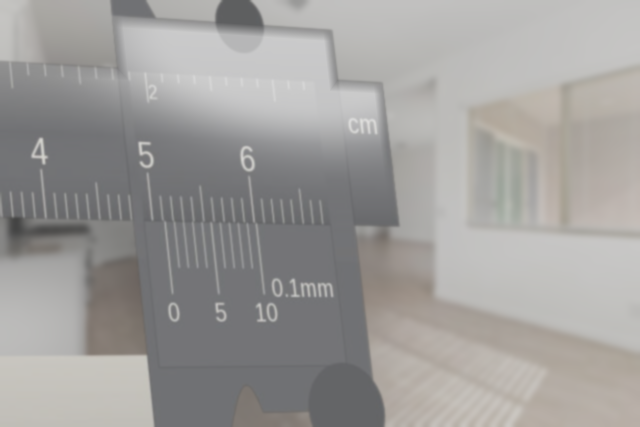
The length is 51.2 mm
